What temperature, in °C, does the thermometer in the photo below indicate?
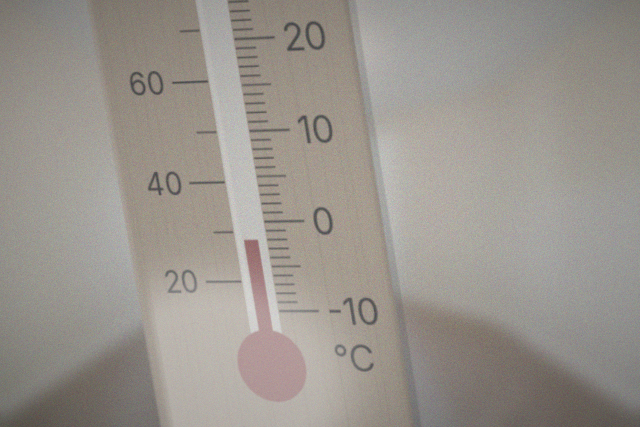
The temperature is -2 °C
